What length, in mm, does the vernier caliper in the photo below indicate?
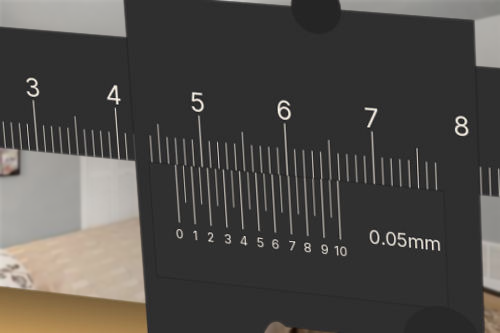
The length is 46.8 mm
